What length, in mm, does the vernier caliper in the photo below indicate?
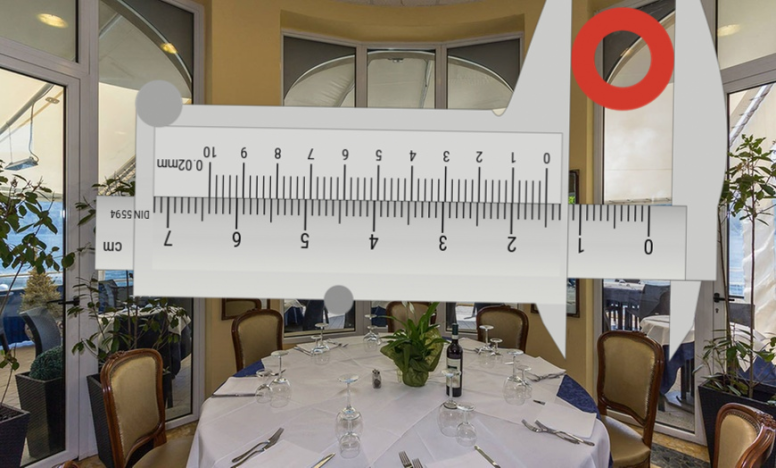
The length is 15.0 mm
